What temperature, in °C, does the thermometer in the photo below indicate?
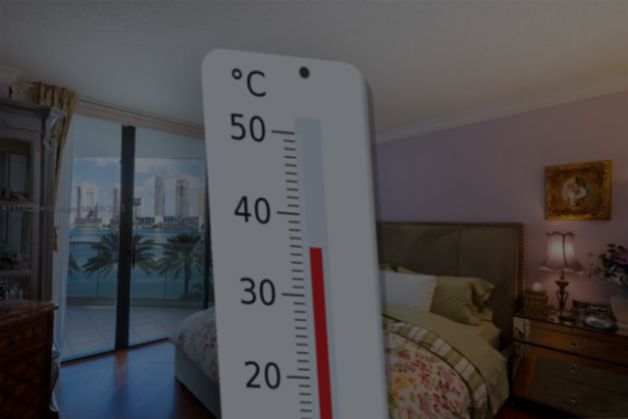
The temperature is 36 °C
